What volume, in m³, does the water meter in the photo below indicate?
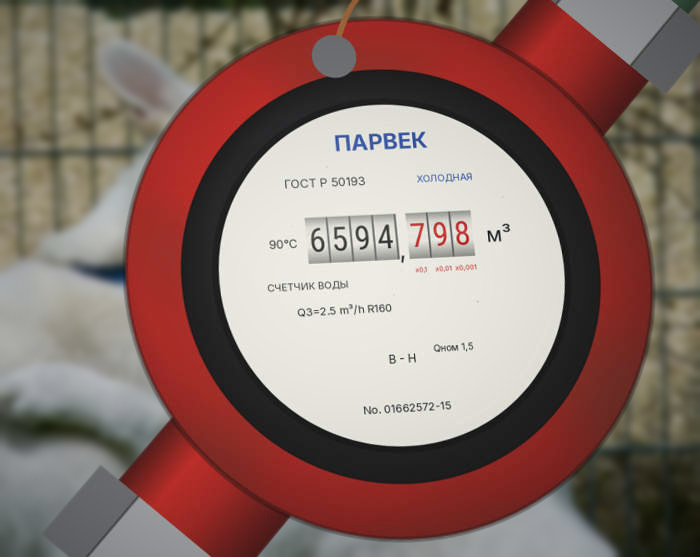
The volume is 6594.798 m³
